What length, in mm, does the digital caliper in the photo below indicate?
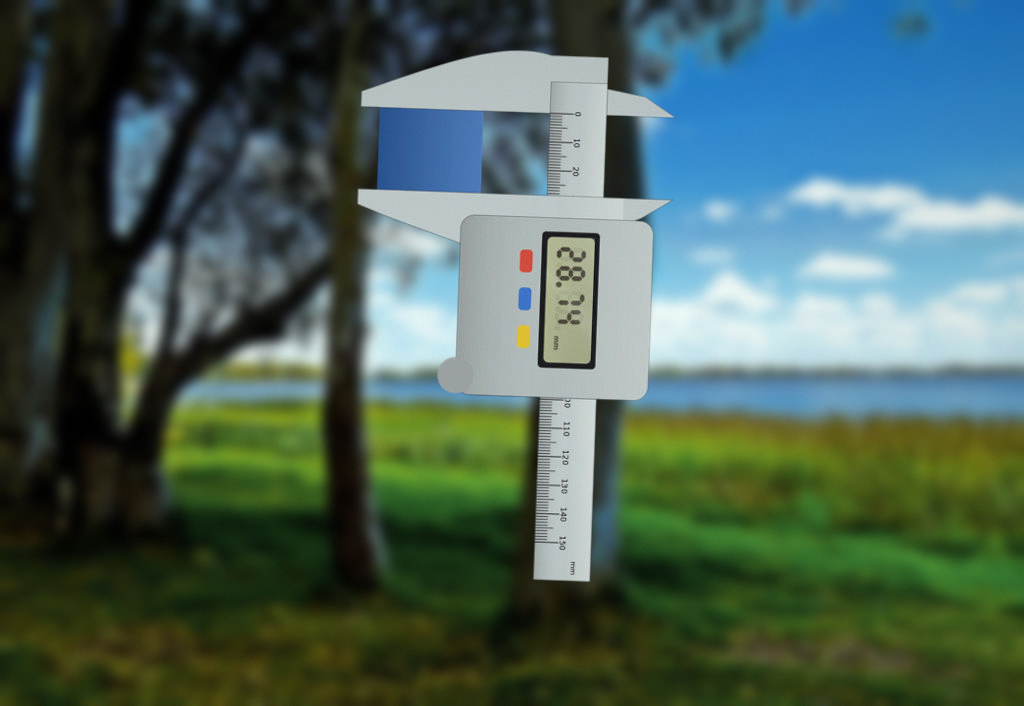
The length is 28.74 mm
